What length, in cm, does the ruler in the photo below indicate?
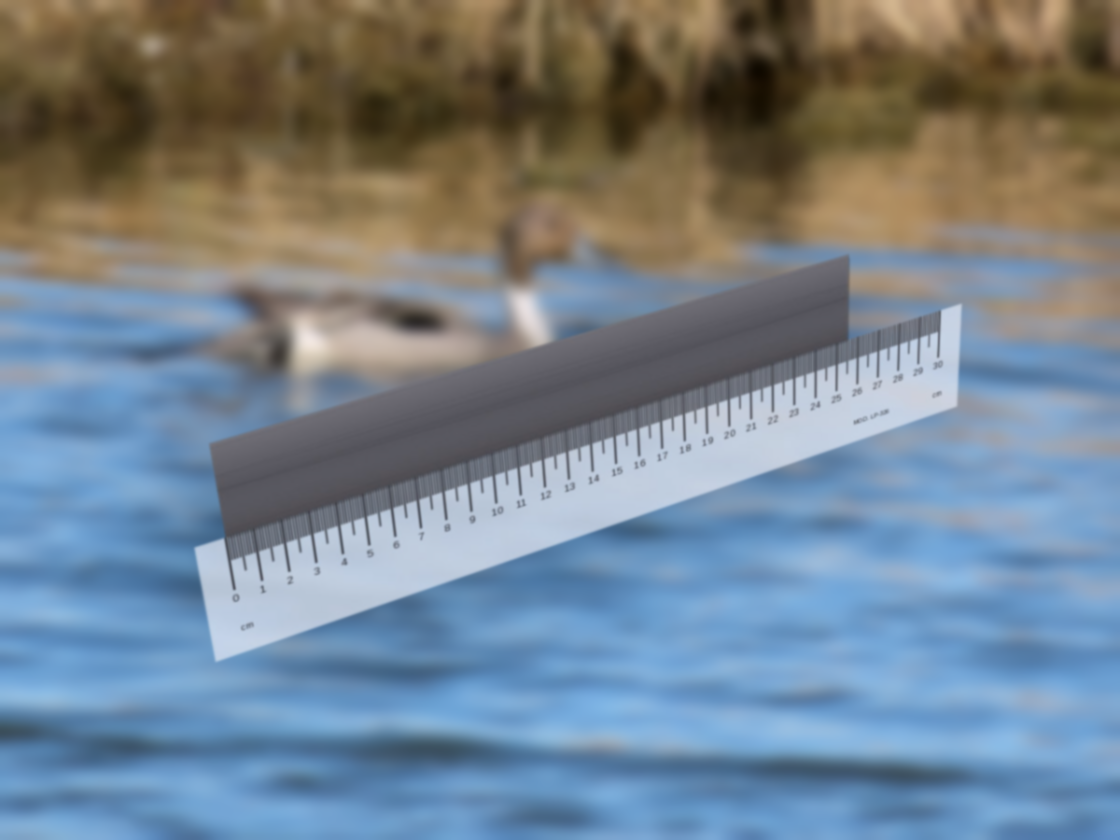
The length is 25.5 cm
